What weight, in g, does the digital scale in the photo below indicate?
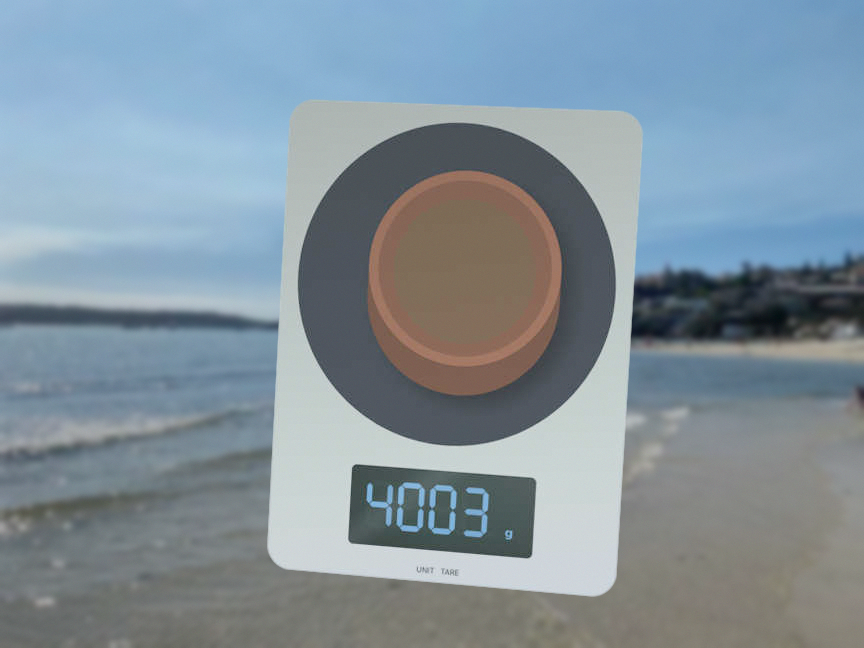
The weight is 4003 g
